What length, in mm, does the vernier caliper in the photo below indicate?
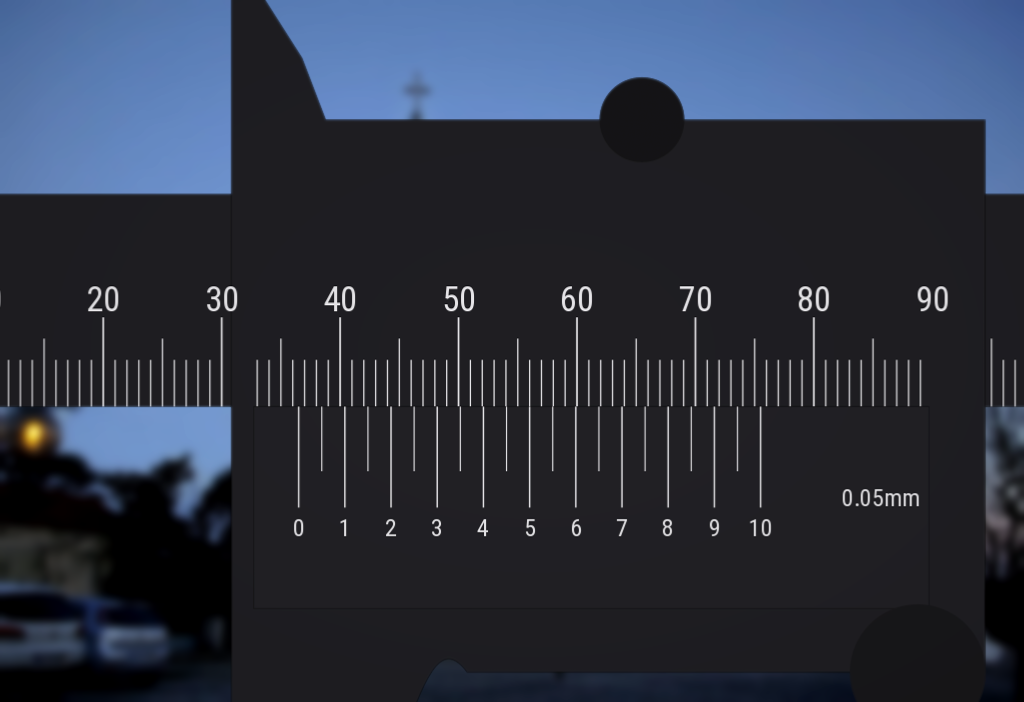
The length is 36.5 mm
